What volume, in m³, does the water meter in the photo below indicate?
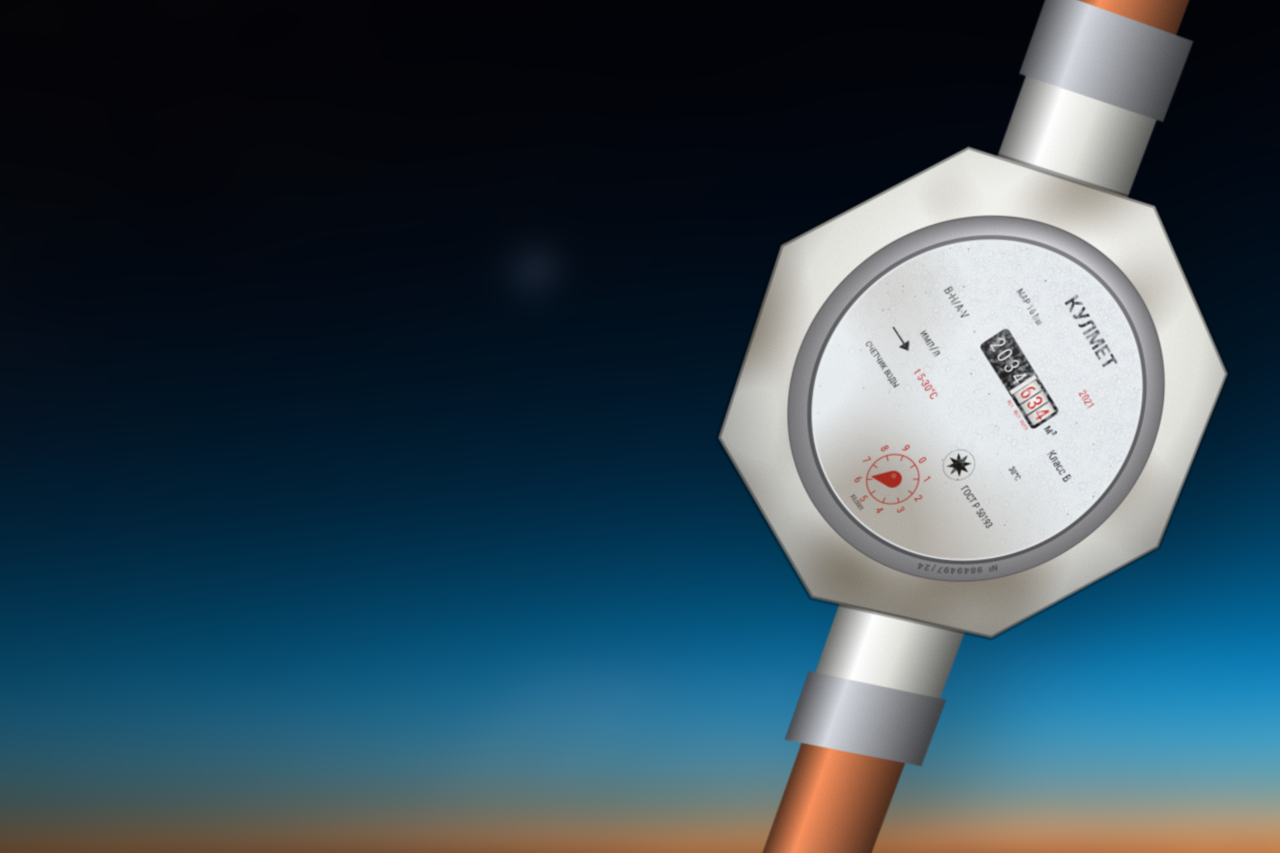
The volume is 2034.6346 m³
